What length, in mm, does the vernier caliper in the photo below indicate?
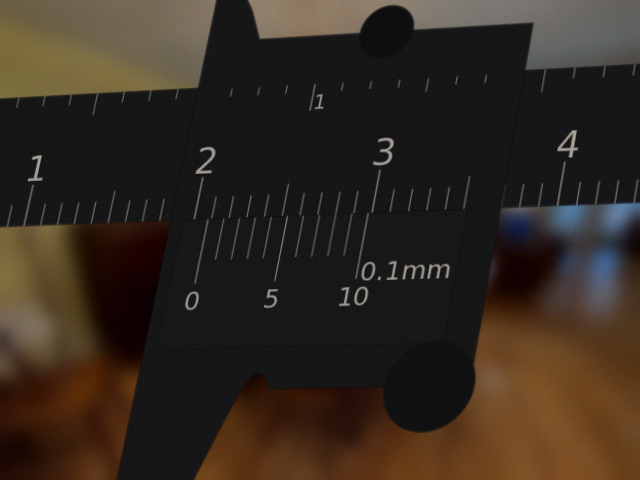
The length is 20.8 mm
